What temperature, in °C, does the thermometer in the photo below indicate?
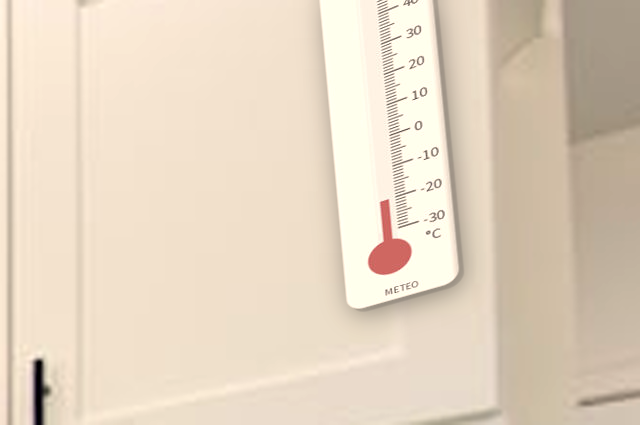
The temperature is -20 °C
